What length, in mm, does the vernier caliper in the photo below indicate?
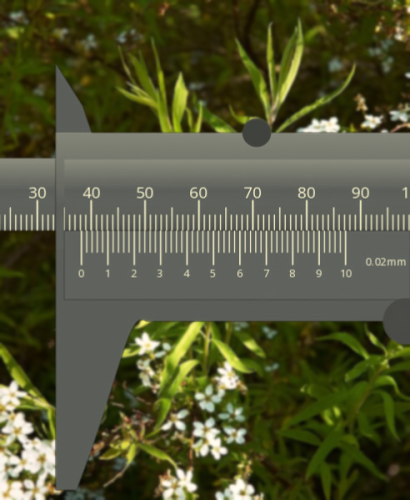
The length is 38.2 mm
